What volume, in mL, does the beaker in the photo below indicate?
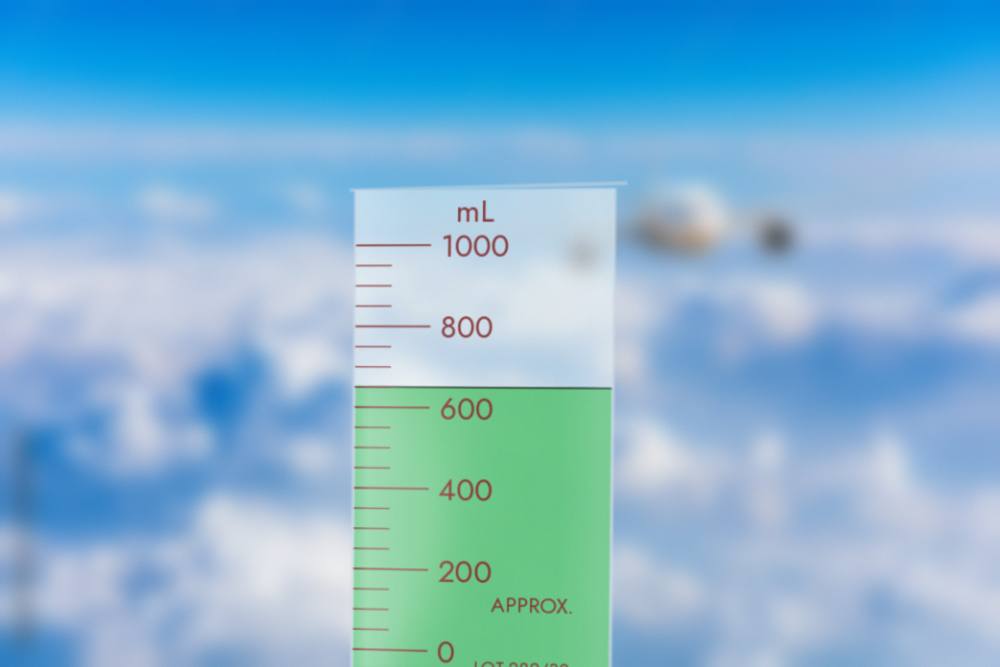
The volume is 650 mL
